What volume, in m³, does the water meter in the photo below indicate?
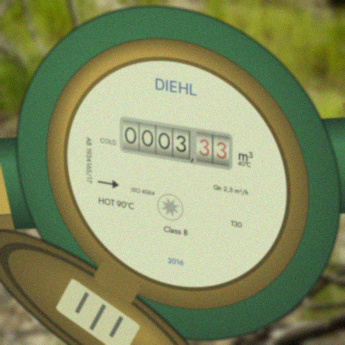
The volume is 3.33 m³
